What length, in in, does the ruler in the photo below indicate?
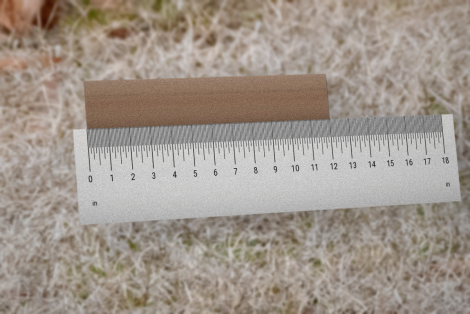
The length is 12 in
